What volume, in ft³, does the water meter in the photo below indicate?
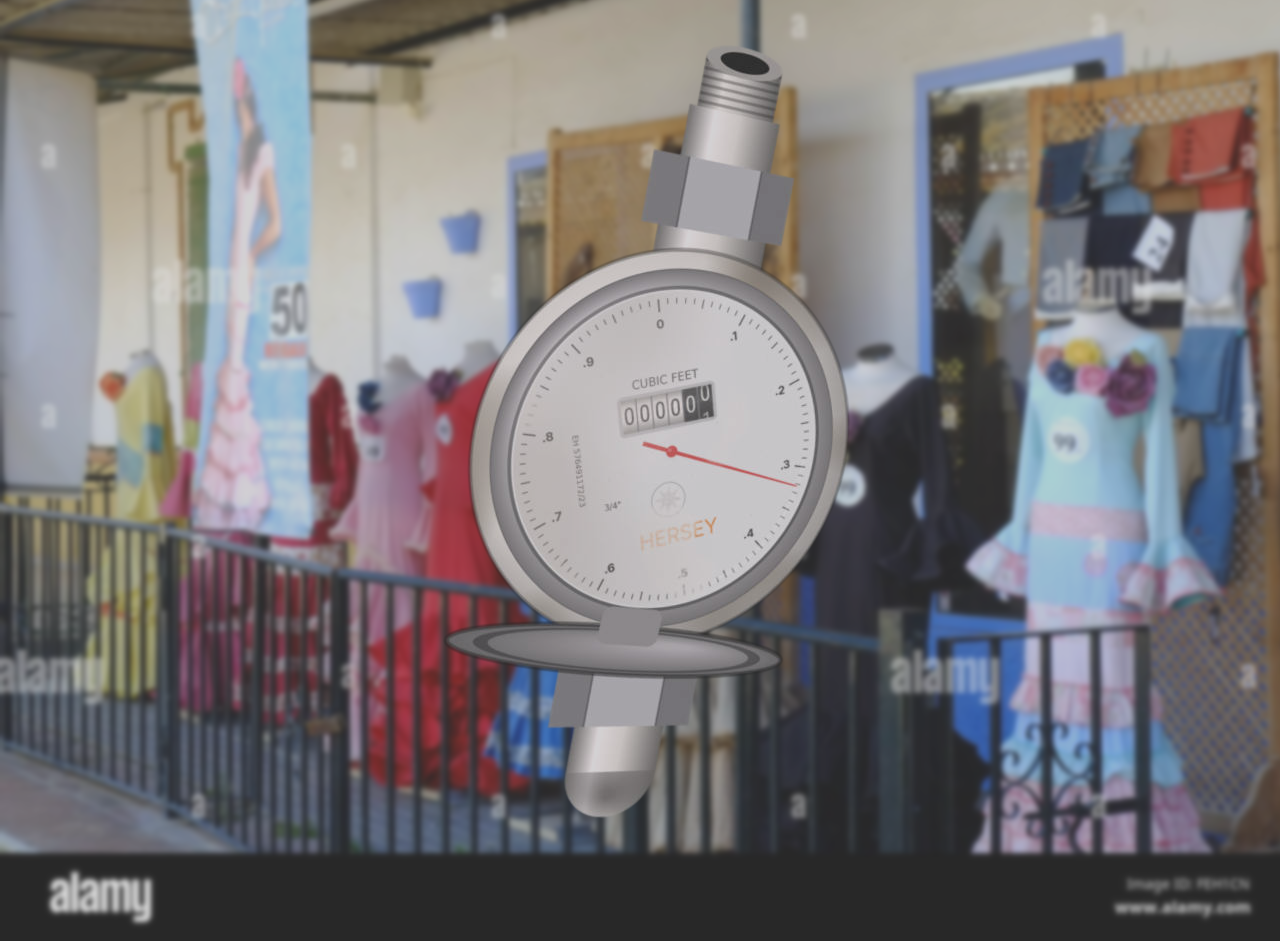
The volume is 0.32 ft³
